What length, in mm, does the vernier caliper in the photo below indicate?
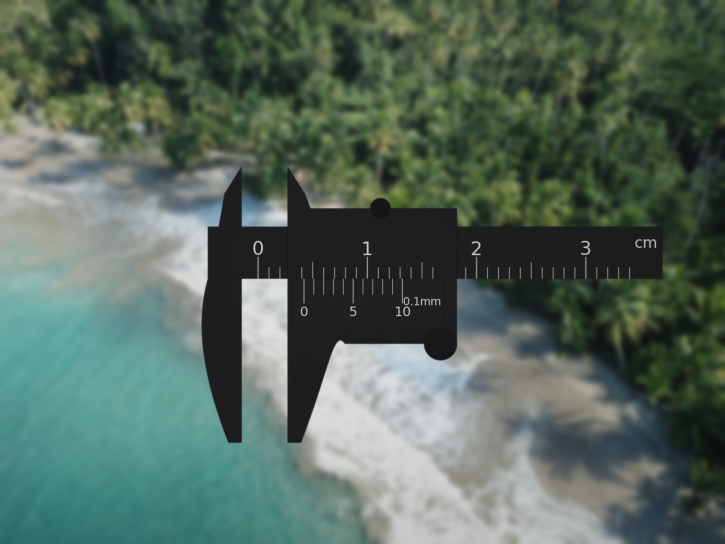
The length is 4.2 mm
